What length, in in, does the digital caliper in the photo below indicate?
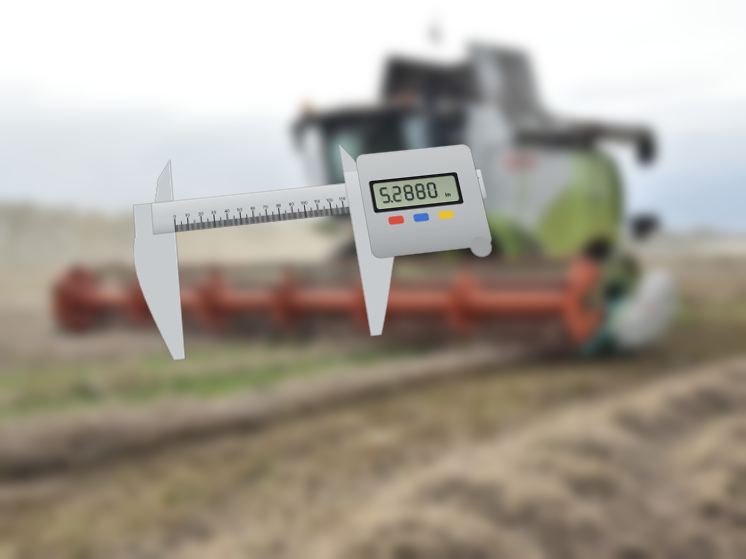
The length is 5.2880 in
